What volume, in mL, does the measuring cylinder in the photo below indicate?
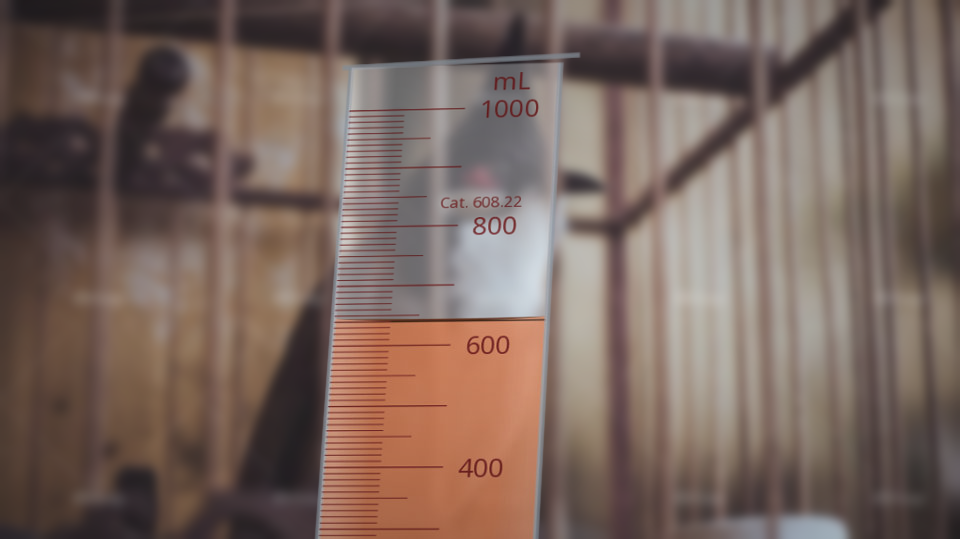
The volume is 640 mL
